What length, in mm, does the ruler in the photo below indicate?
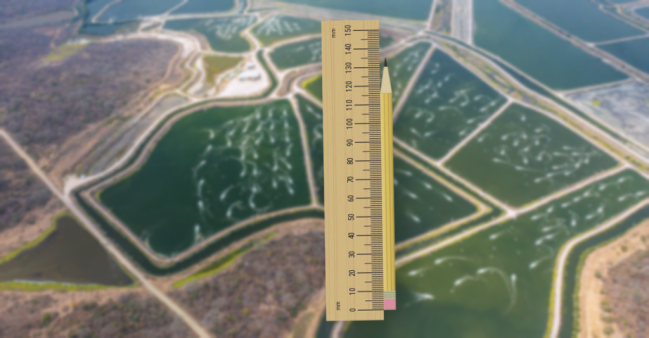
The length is 135 mm
